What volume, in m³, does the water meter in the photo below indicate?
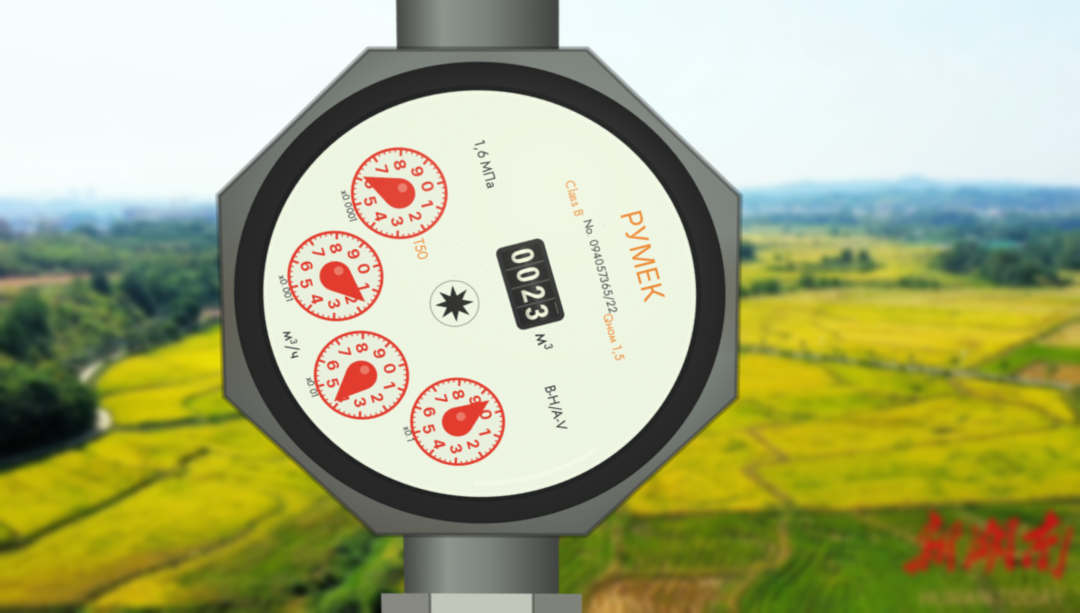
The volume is 22.9416 m³
